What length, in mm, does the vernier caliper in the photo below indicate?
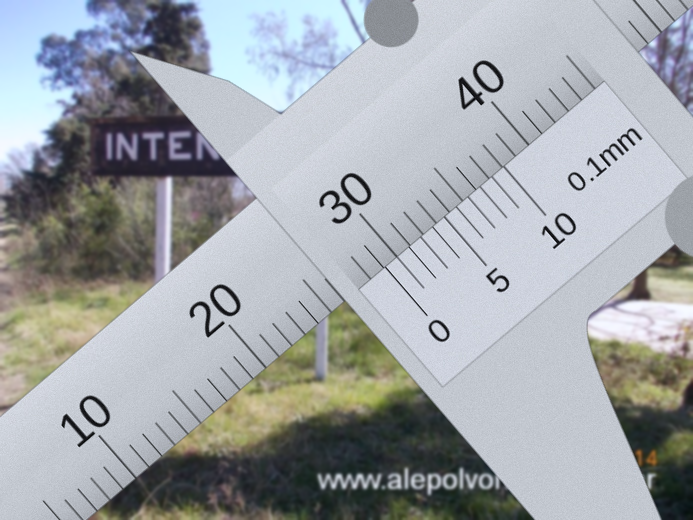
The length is 29.1 mm
